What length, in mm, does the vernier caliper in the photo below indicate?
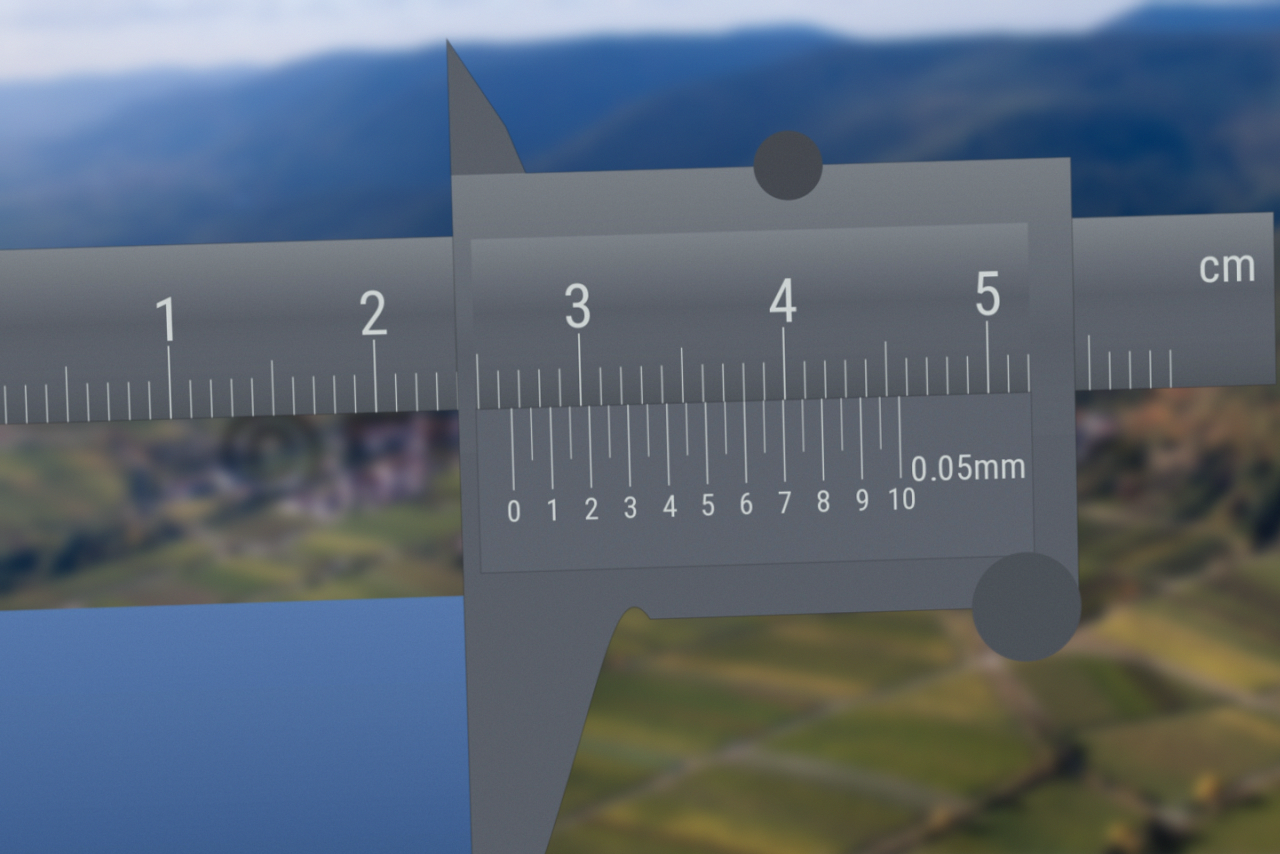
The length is 26.6 mm
